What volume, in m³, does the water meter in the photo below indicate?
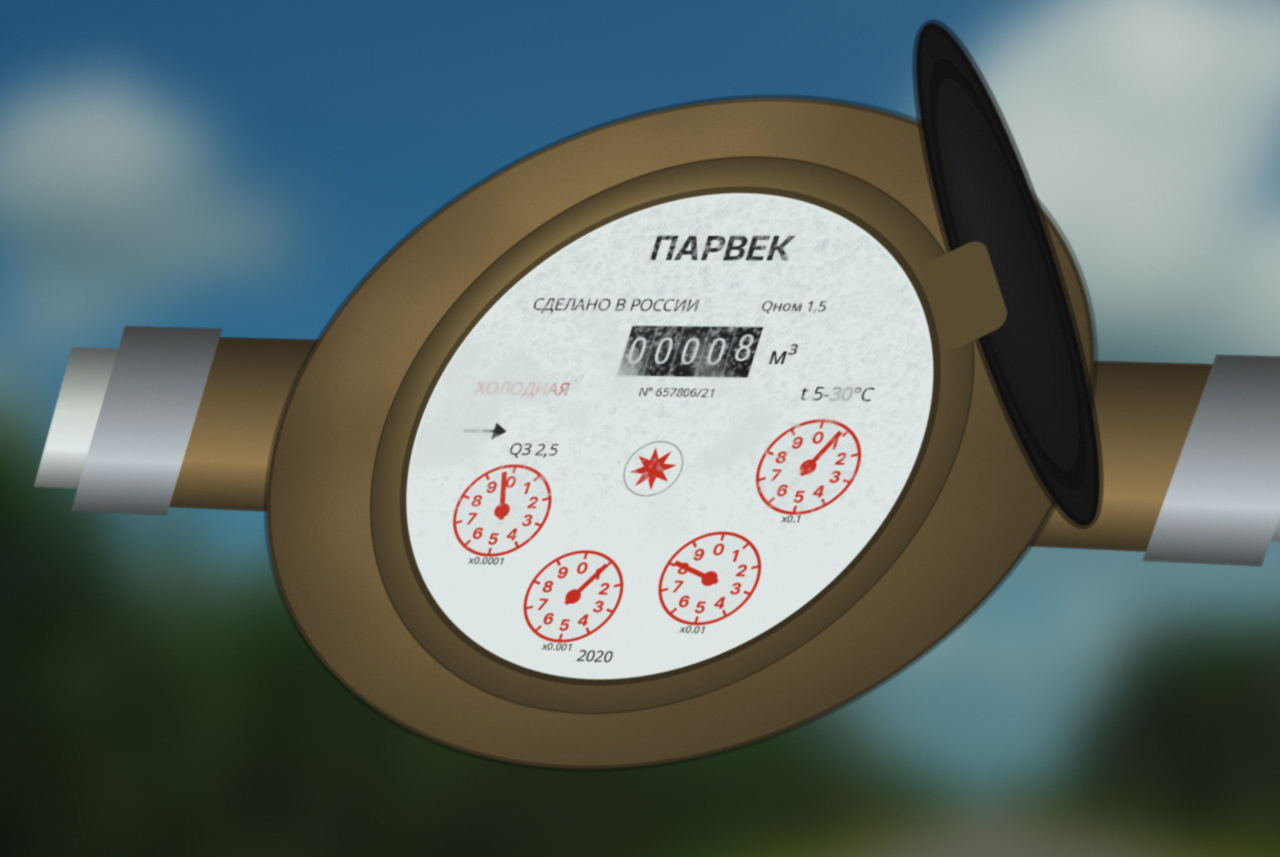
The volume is 8.0809 m³
